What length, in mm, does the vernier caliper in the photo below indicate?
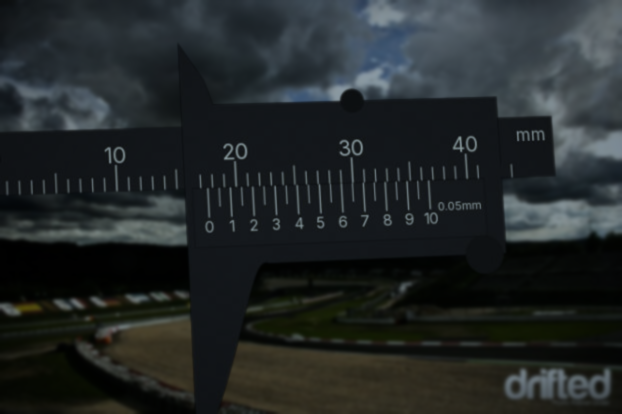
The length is 17.6 mm
